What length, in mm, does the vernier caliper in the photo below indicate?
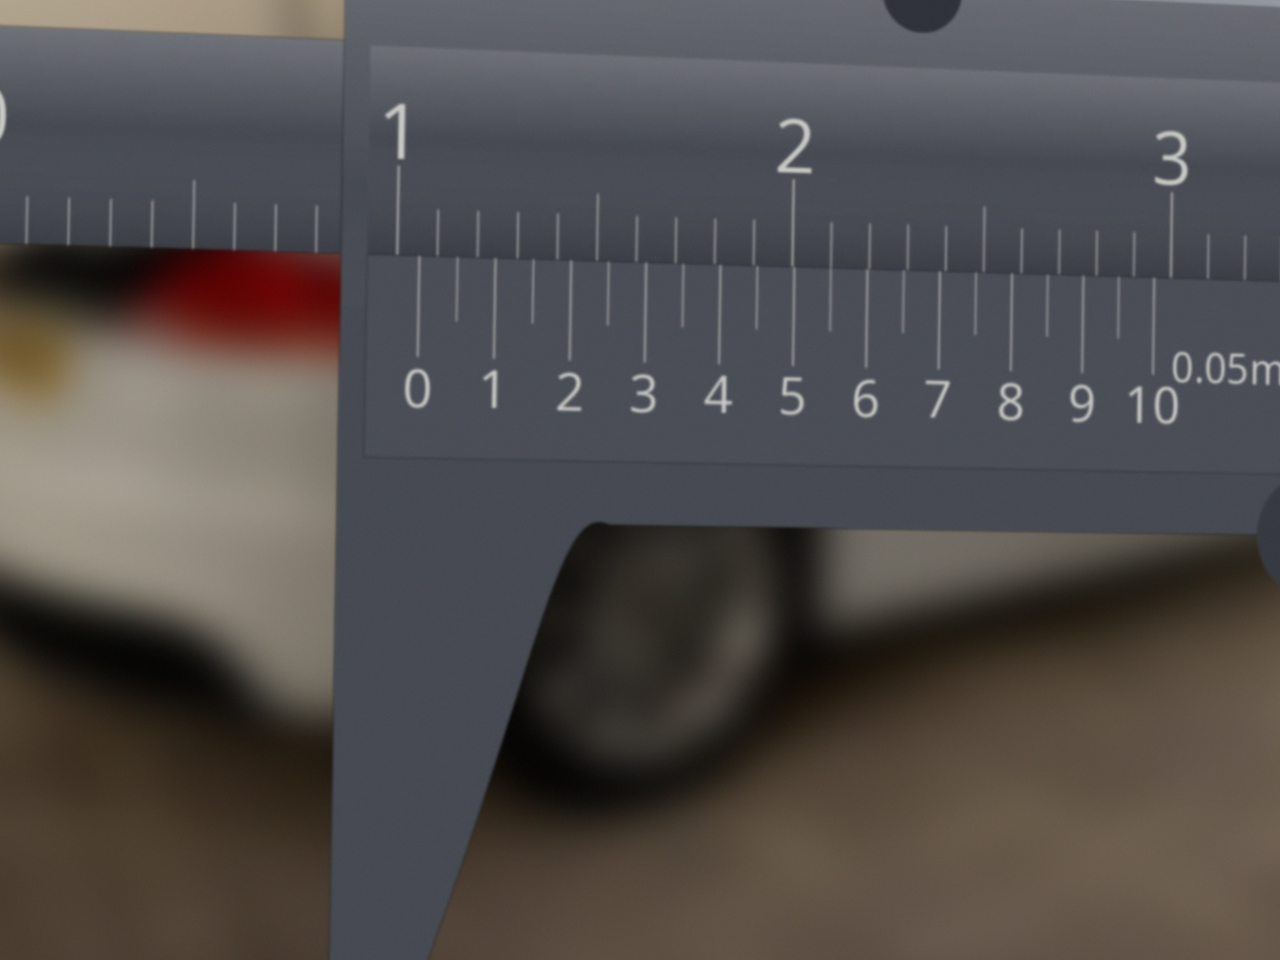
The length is 10.55 mm
